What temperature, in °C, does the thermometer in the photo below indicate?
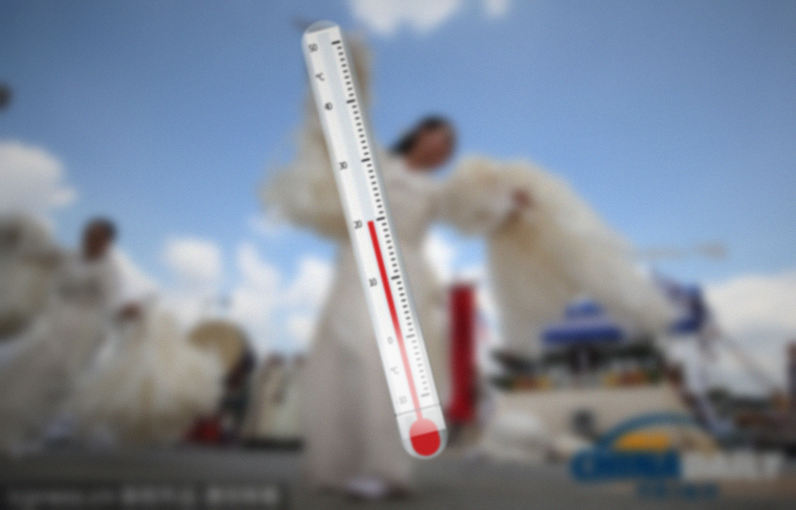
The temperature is 20 °C
